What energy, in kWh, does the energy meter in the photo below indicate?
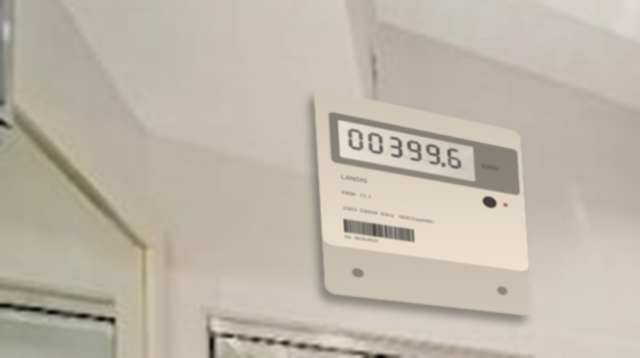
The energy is 399.6 kWh
